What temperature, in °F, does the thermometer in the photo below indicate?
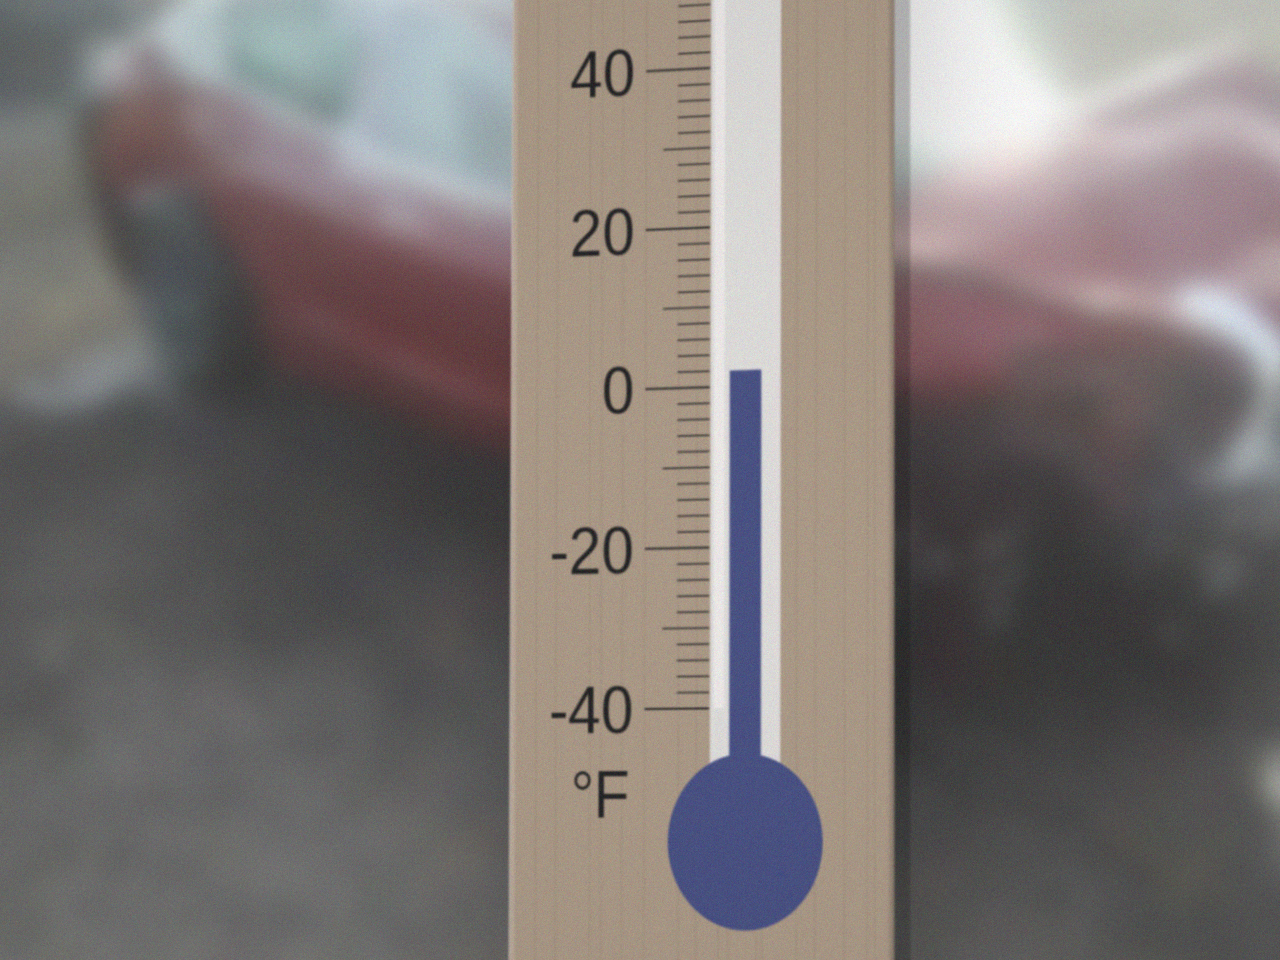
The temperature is 2 °F
